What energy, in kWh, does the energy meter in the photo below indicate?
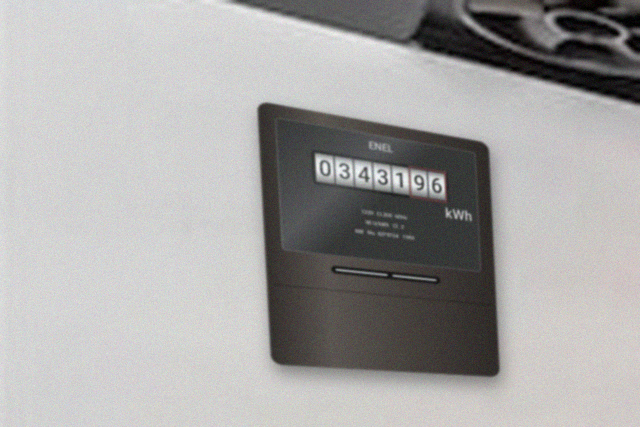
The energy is 3431.96 kWh
